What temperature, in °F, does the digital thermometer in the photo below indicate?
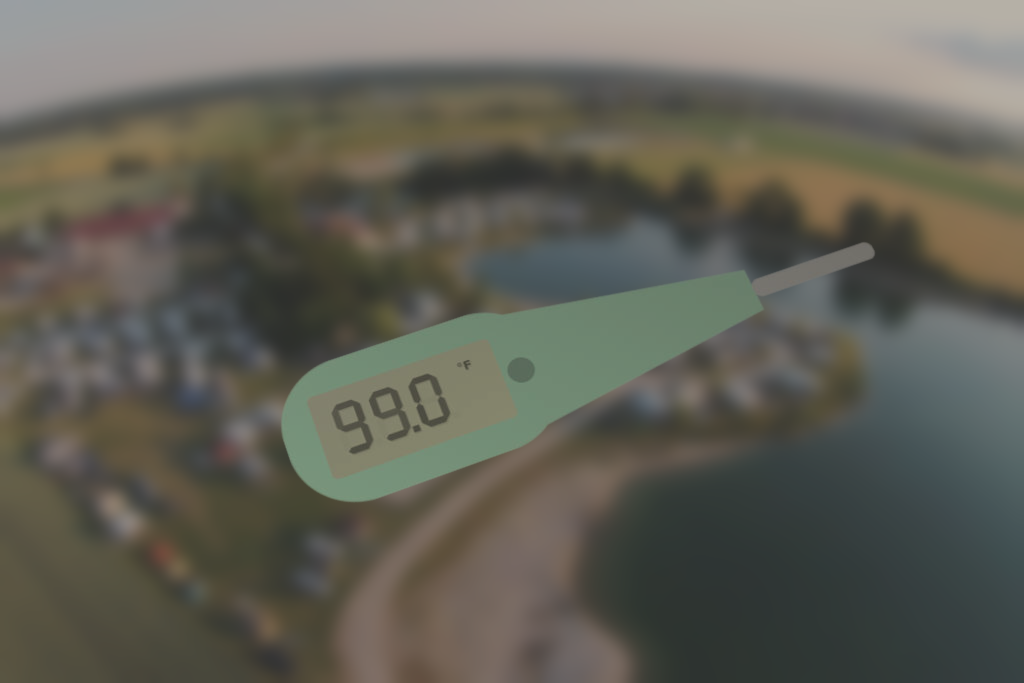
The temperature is 99.0 °F
